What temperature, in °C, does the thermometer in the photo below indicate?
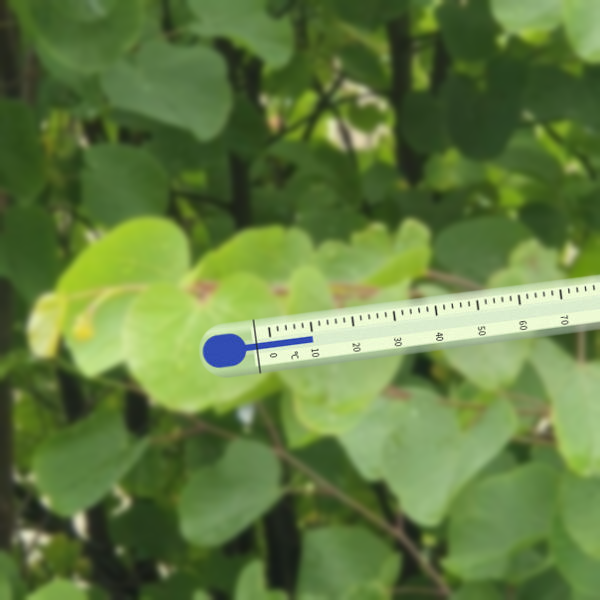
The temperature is 10 °C
